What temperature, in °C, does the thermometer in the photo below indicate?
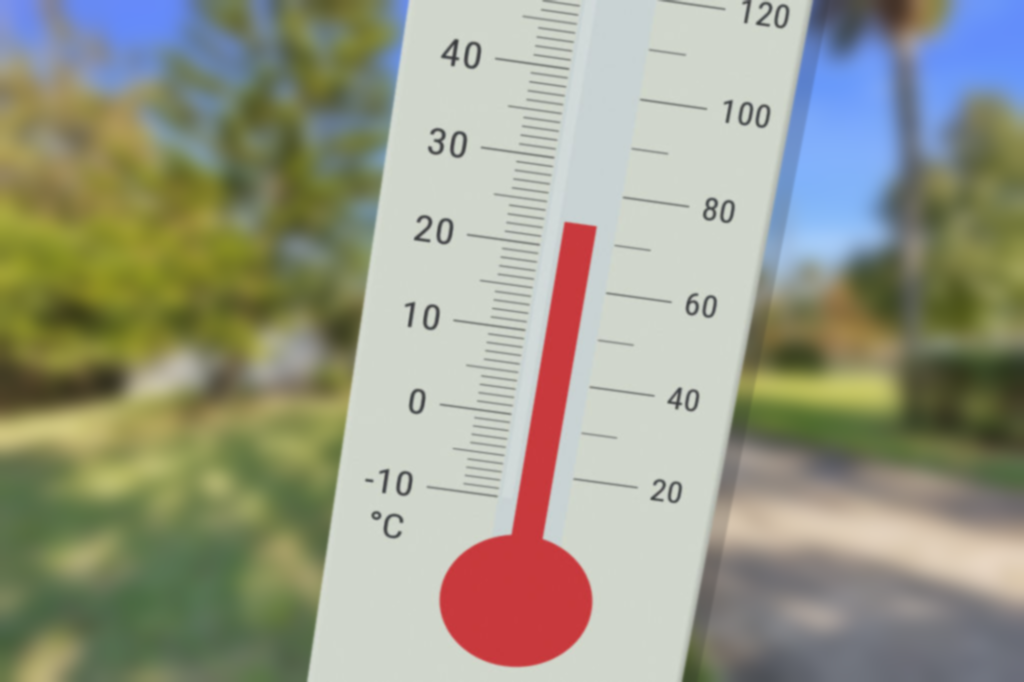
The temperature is 23 °C
